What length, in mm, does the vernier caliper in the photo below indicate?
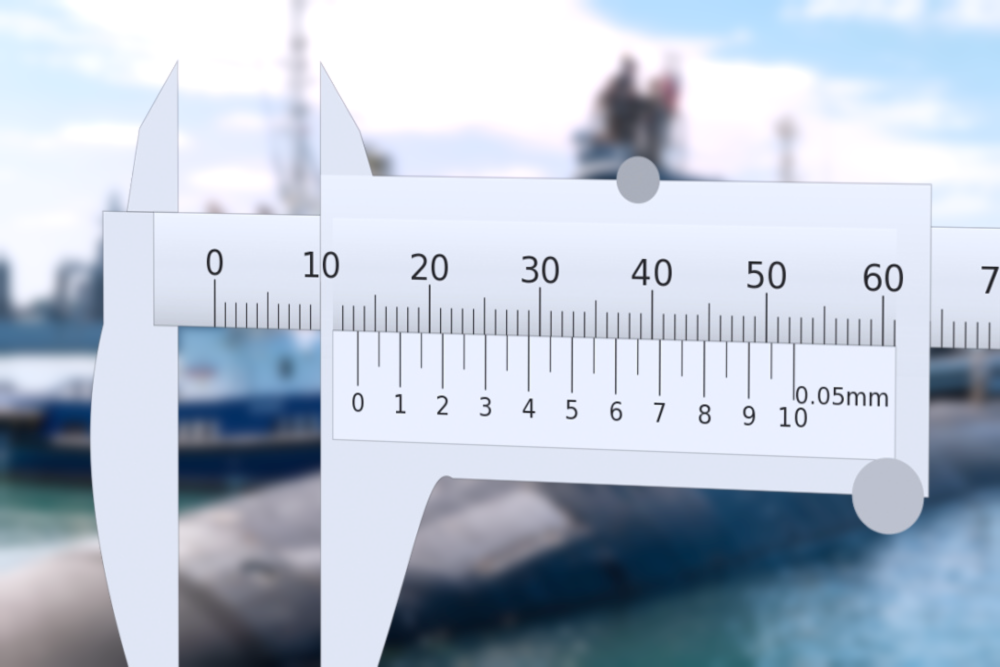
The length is 13.4 mm
